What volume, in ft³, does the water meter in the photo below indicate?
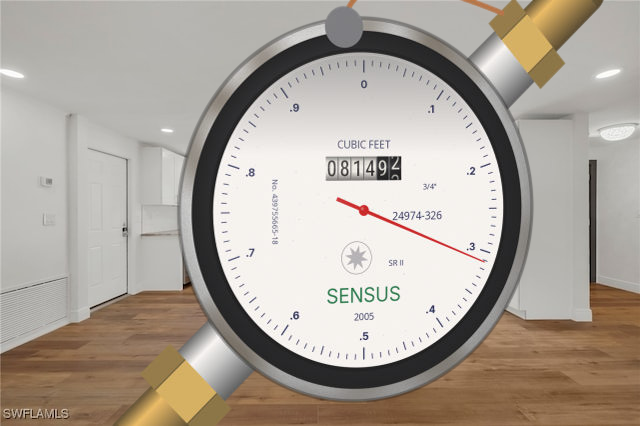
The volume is 81492.31 ft³
